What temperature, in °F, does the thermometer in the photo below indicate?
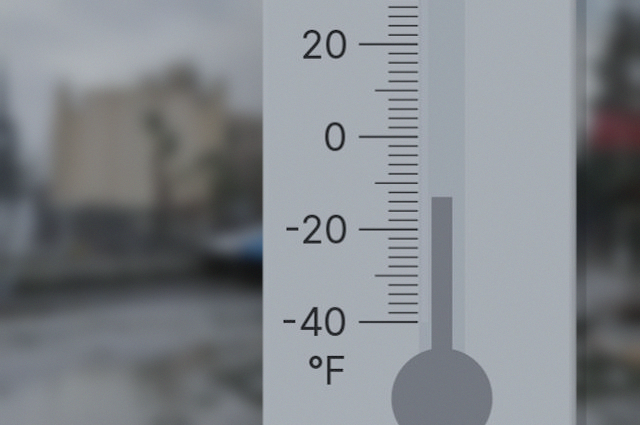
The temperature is -13 °F
